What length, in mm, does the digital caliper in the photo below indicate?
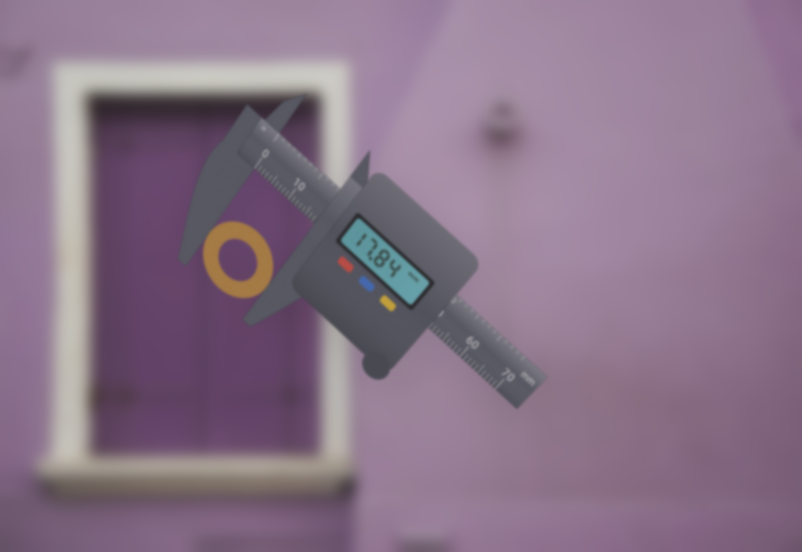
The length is 17.84 mm
